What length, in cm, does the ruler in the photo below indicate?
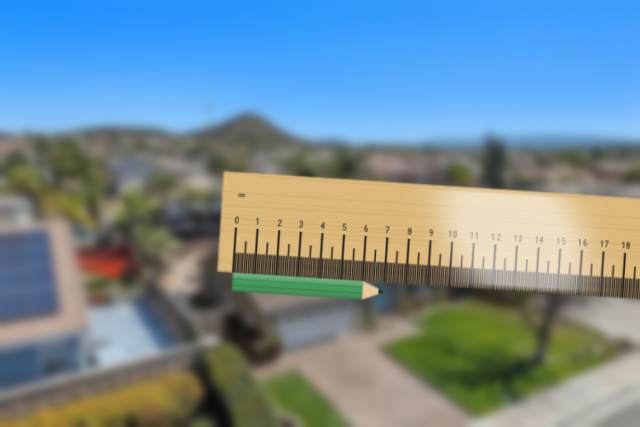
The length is 7 cm
